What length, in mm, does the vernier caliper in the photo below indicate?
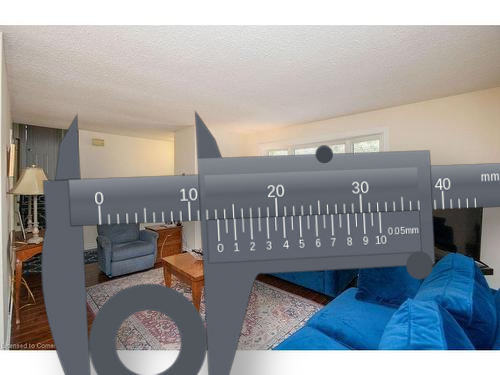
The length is 13.2 mm
